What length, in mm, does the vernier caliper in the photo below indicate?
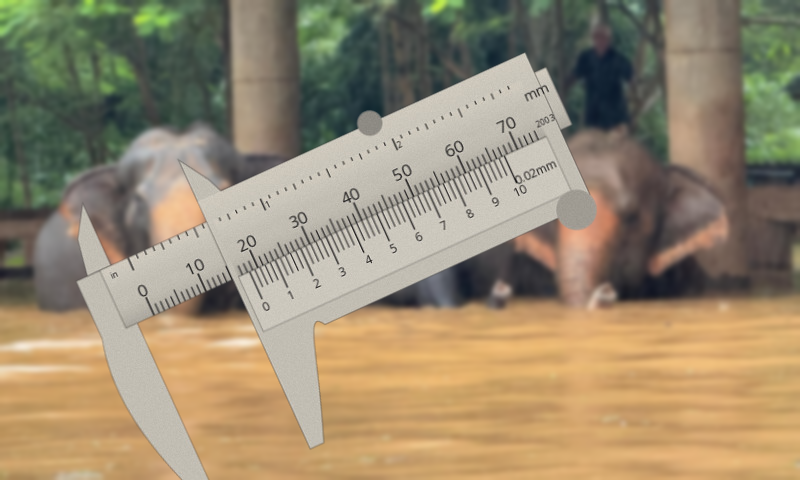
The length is 18.4 mm
